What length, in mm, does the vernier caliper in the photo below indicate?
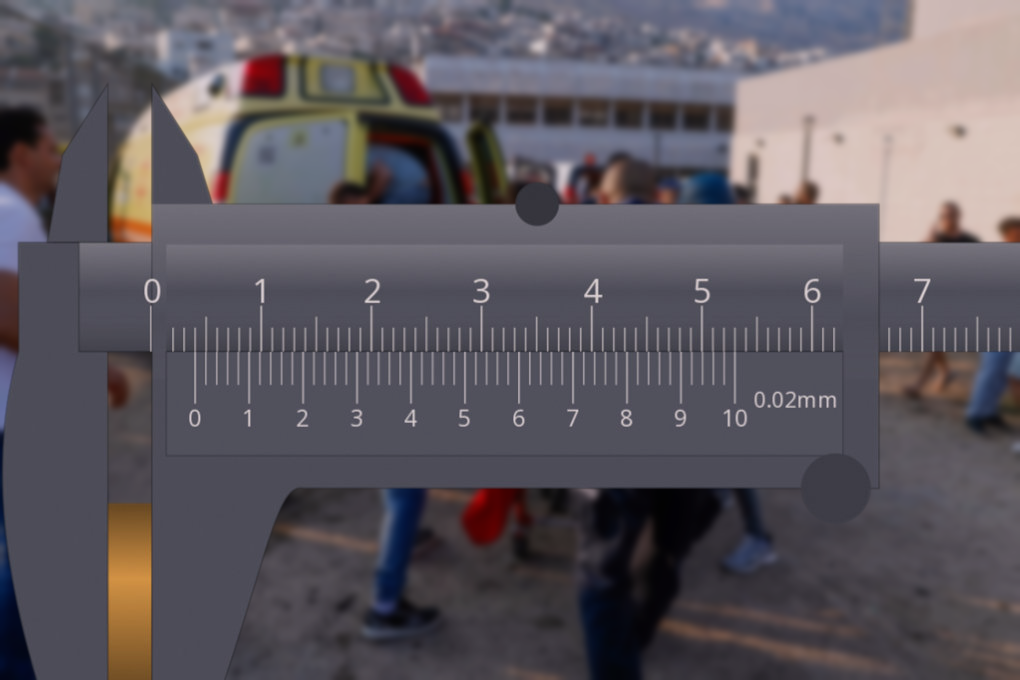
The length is 4.0 mm
